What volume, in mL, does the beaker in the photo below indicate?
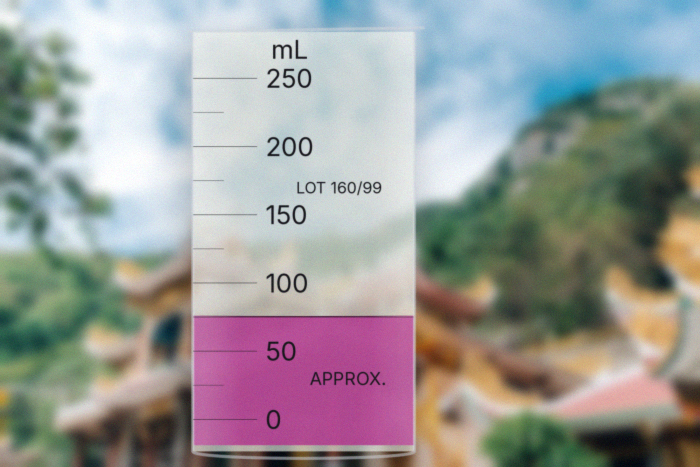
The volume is 75 mL
